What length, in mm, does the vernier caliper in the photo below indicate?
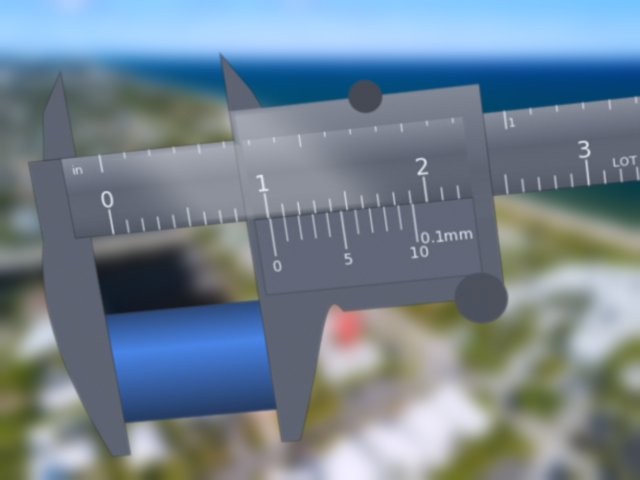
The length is 10.1 mm
